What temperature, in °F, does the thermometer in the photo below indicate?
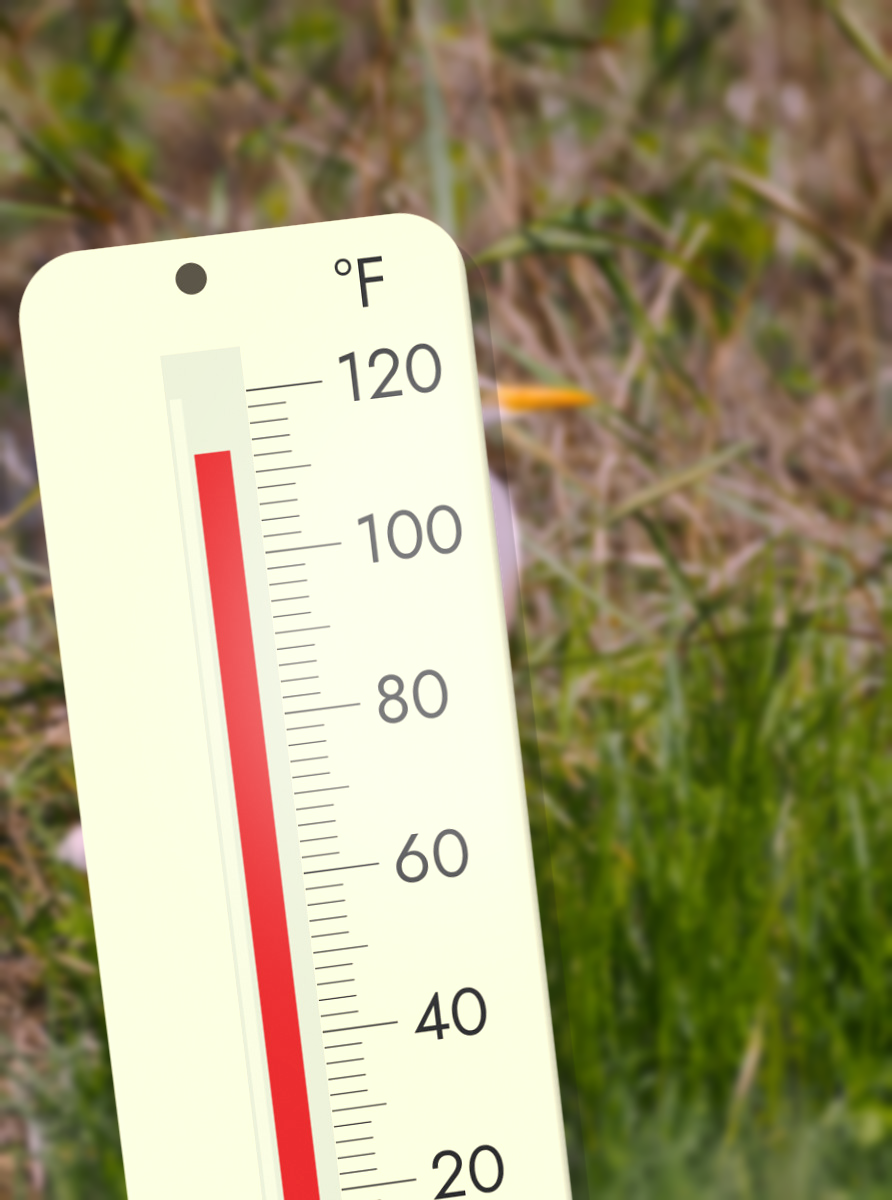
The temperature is 113 °F
